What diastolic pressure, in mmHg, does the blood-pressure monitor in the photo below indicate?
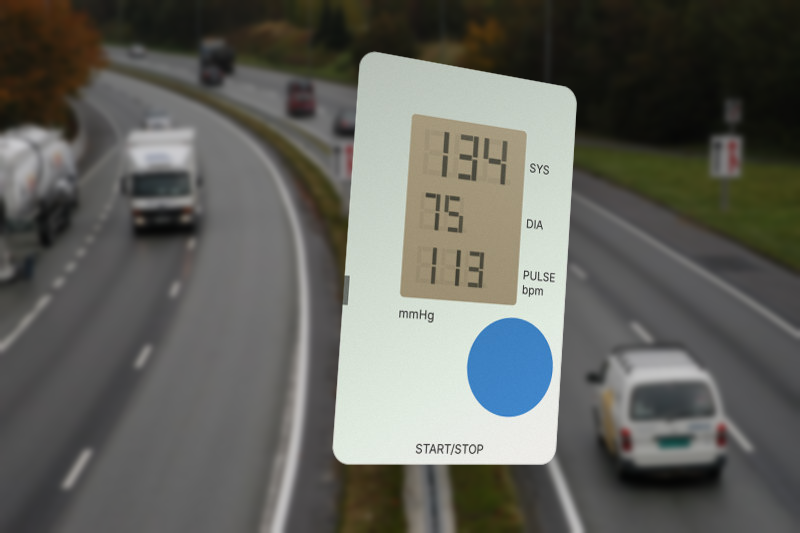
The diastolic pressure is 75 mmHg
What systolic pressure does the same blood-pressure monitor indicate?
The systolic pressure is 134 mmHg
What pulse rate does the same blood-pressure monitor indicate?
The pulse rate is 113 bpm
